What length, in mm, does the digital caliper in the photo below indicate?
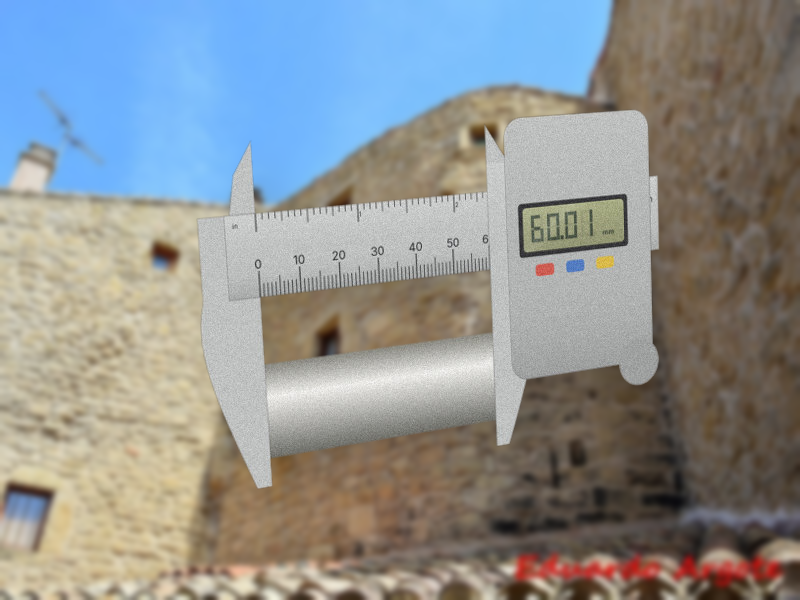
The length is 60.01 mm
